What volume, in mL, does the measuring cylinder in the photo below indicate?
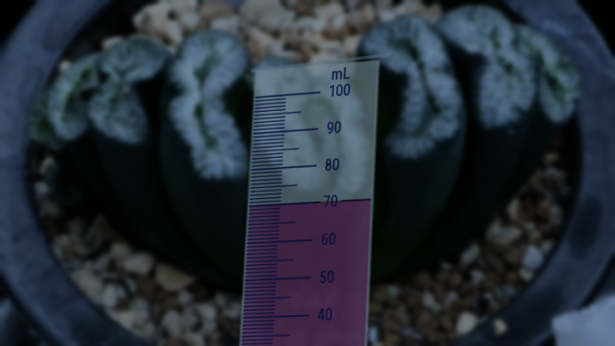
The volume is 70 mL
